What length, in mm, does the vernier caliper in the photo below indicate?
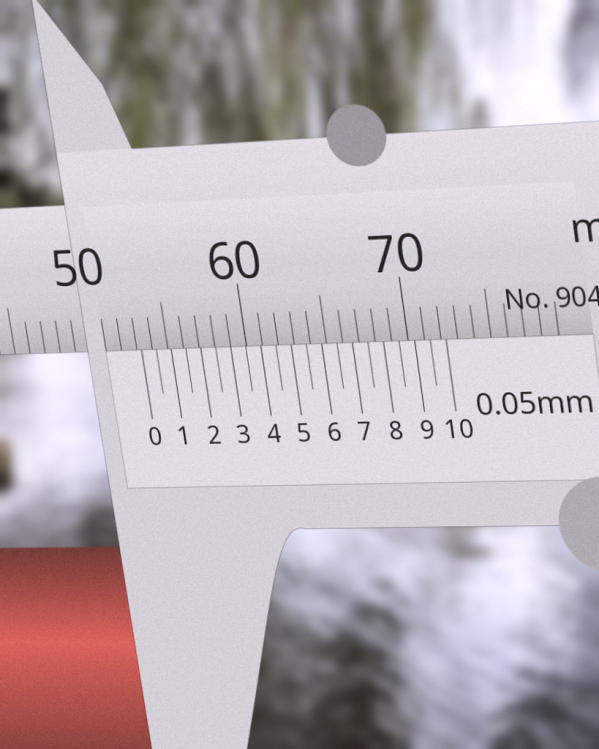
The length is 53.3 mm
